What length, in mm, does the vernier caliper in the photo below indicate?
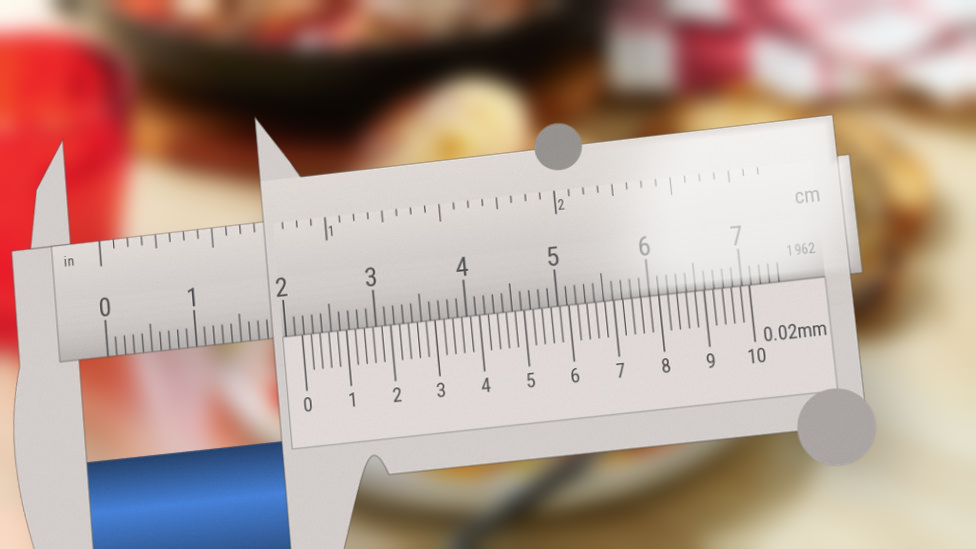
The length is 21.8 mm
